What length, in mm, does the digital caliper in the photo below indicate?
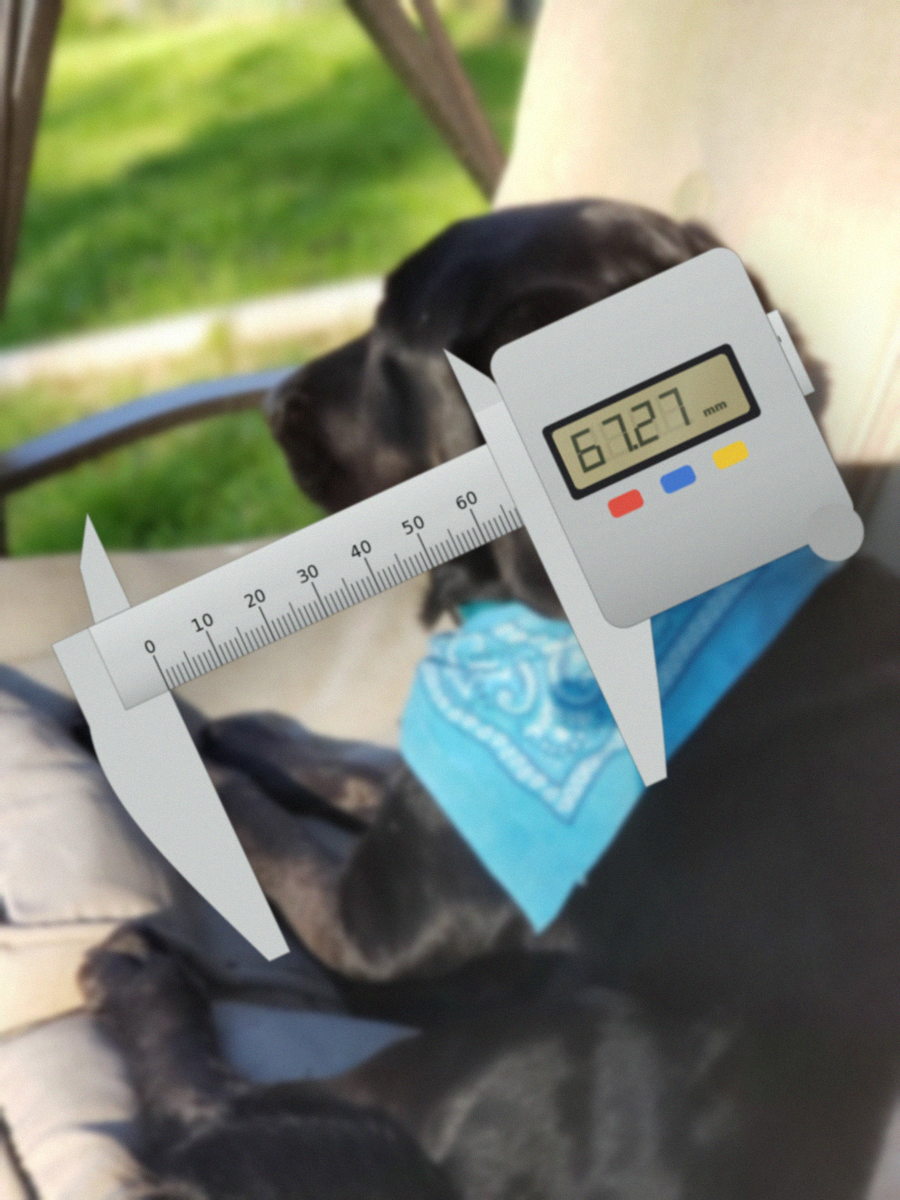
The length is 67.27 mm
